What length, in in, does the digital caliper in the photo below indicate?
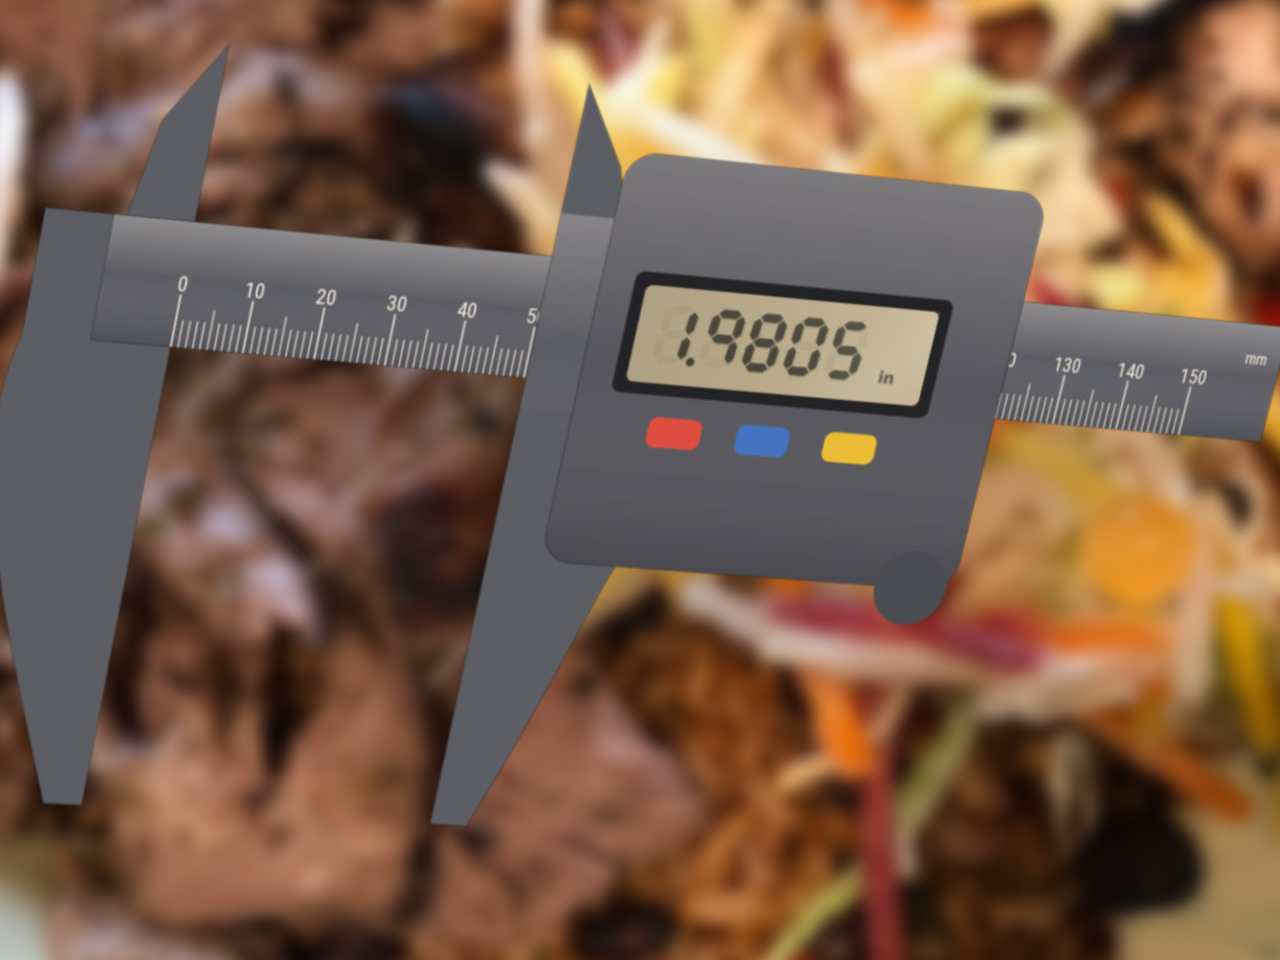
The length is 1.9805 in
